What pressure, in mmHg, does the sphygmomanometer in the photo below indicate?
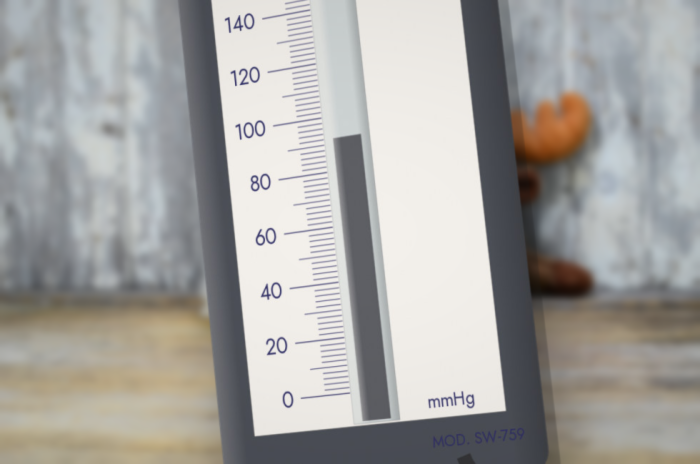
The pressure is 92 mmHg
